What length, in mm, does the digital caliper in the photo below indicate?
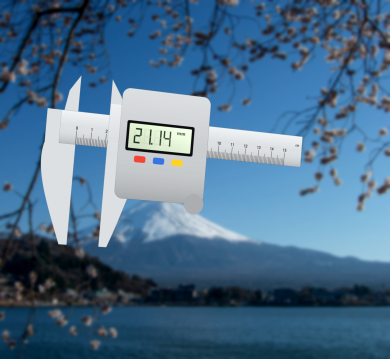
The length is 21.14 mm
